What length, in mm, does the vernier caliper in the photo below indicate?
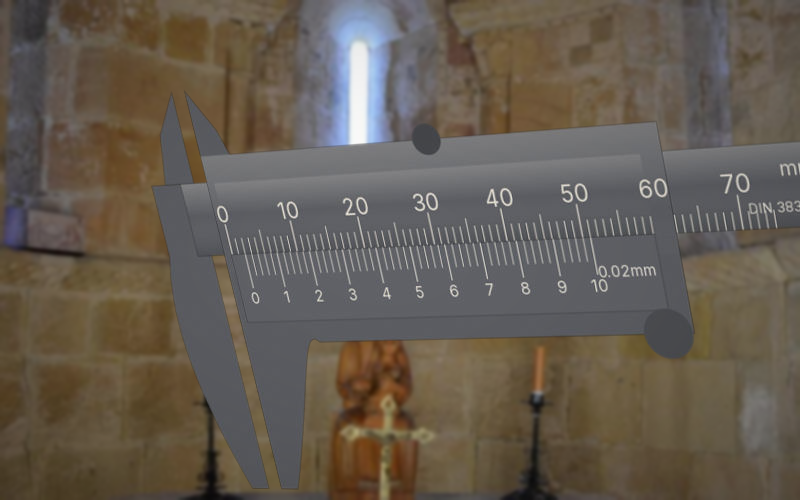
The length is 2.0 mm
